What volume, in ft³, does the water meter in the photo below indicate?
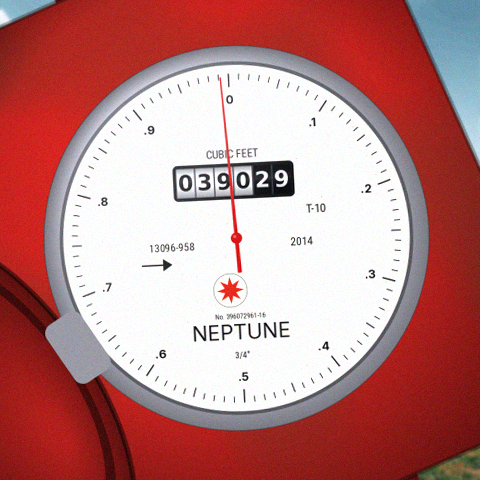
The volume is 39028.99 ft³
